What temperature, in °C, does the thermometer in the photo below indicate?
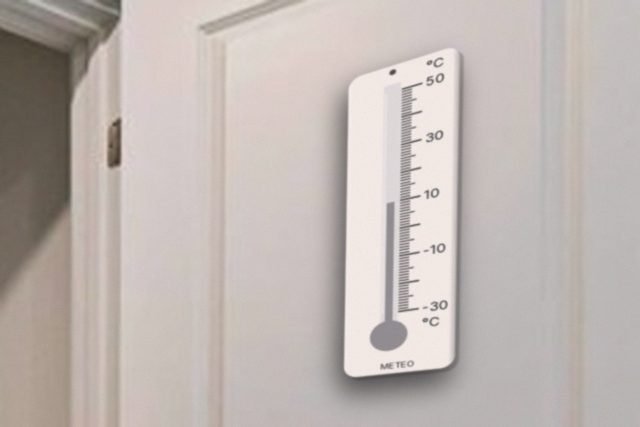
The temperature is 10 °C
